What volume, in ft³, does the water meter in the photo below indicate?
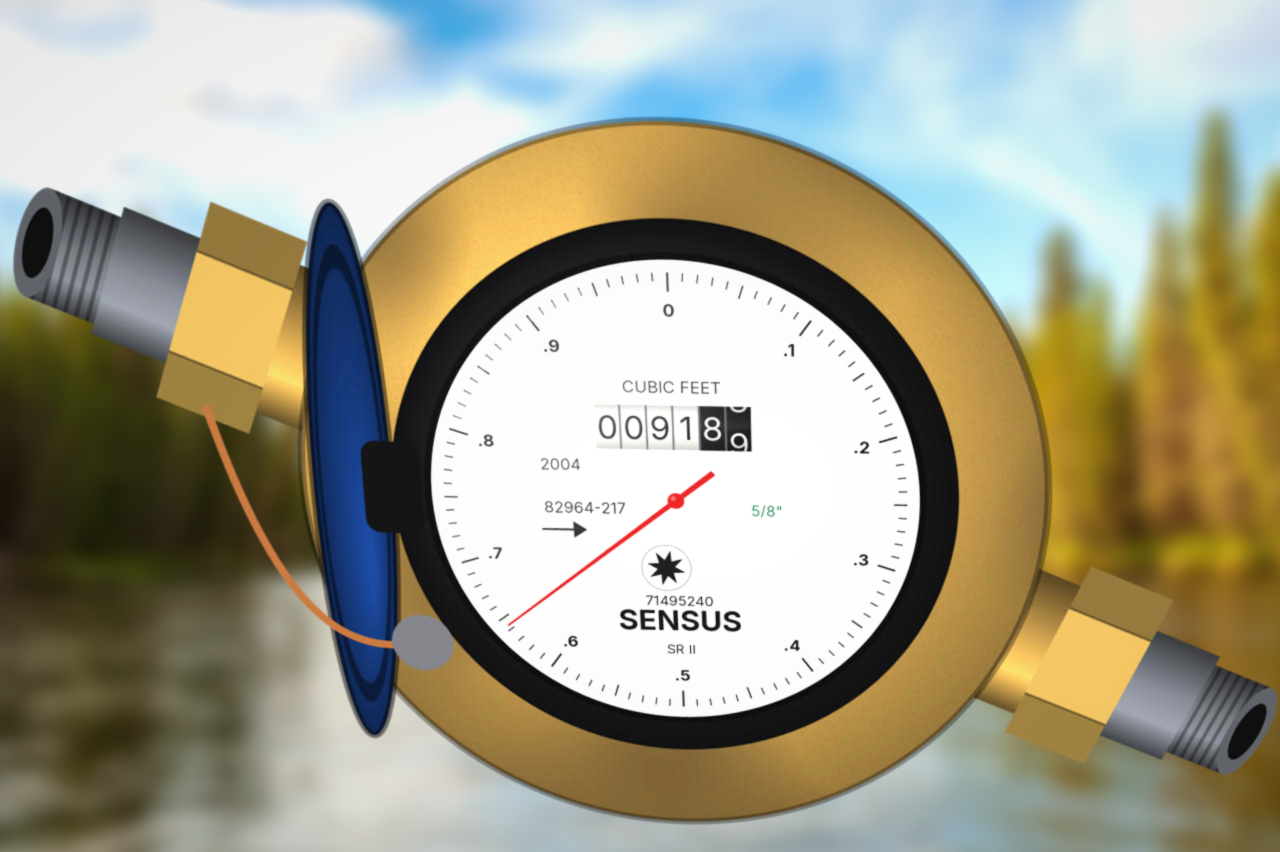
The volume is 9188.64 ft³
